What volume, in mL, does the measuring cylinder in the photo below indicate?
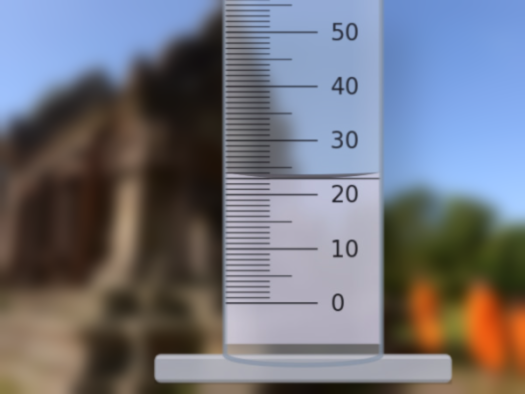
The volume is 23 mL
